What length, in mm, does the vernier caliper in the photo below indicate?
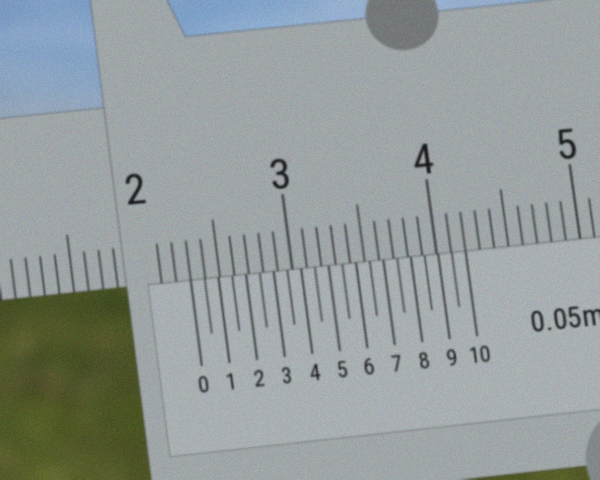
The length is 23.0 mm
